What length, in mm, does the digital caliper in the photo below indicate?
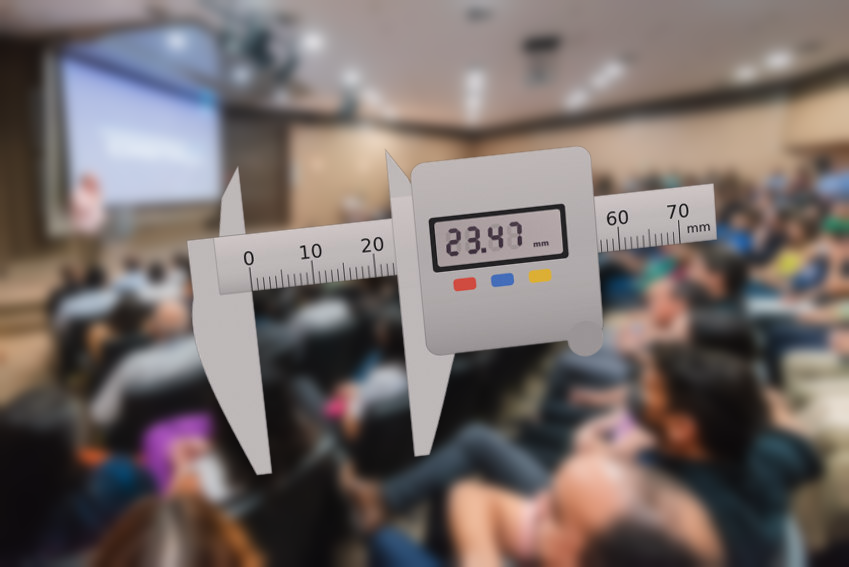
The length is 23.47 mm
